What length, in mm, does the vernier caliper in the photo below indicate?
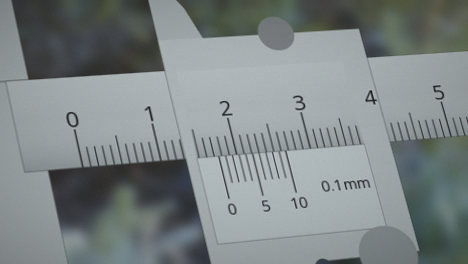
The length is 17.6 mm
